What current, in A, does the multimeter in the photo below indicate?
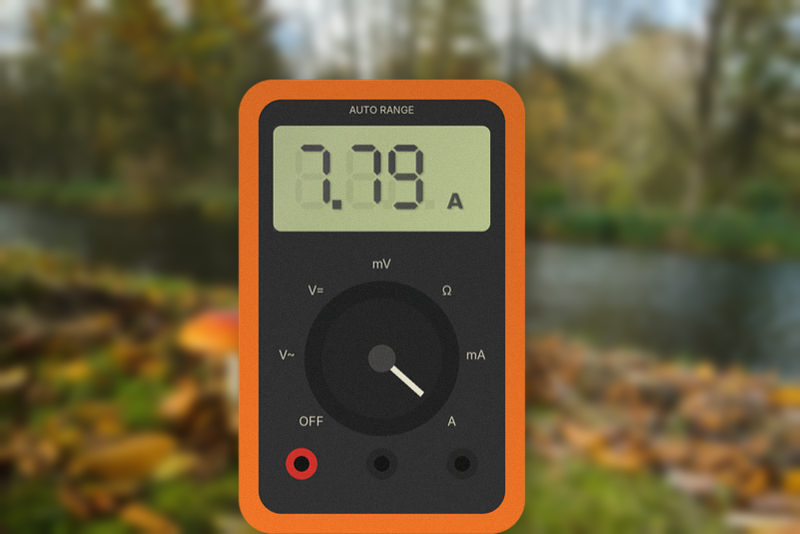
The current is 7.79 A
